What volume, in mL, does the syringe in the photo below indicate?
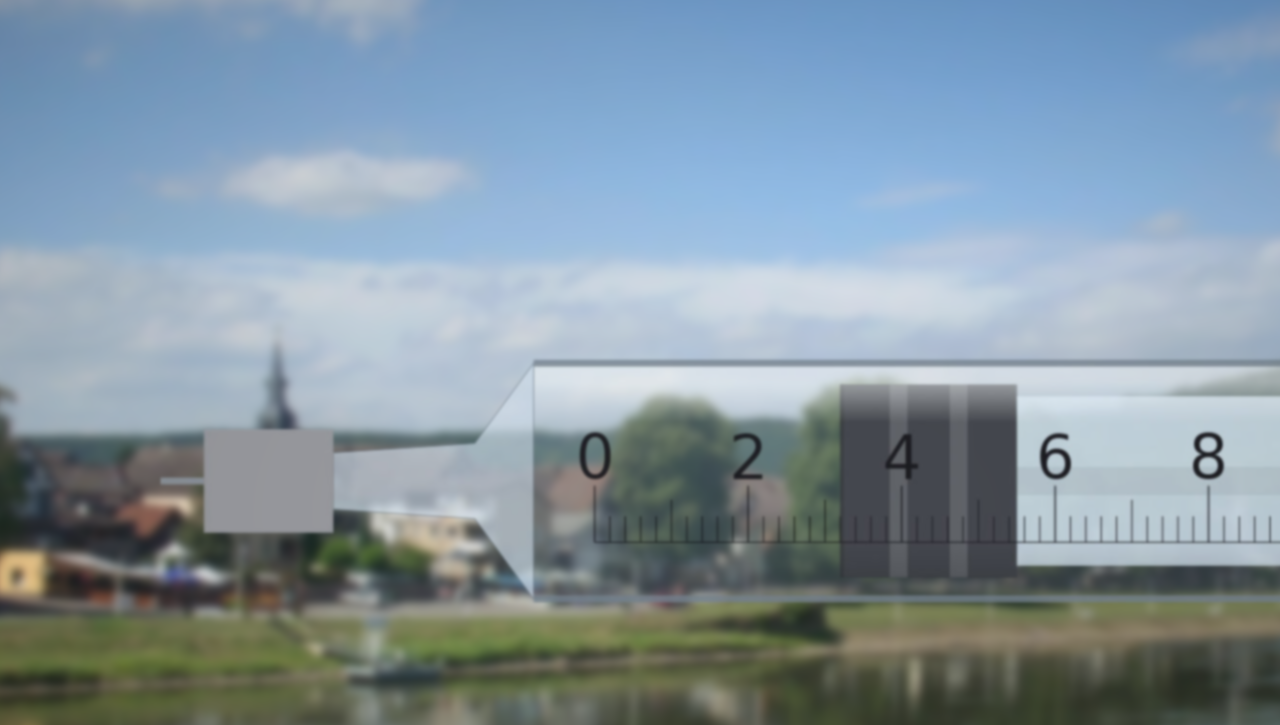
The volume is 3.2 mL
